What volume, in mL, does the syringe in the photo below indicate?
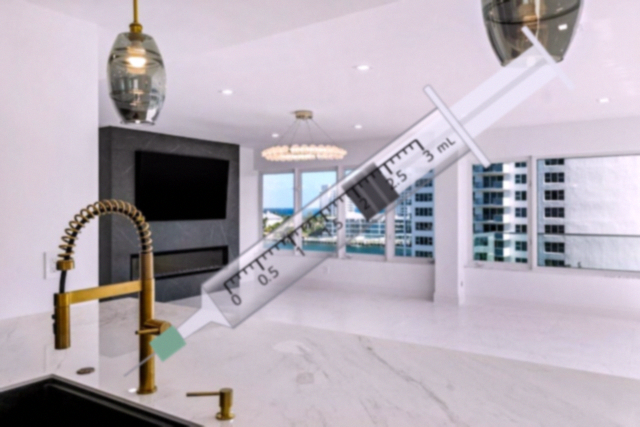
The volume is 1.9 mL
